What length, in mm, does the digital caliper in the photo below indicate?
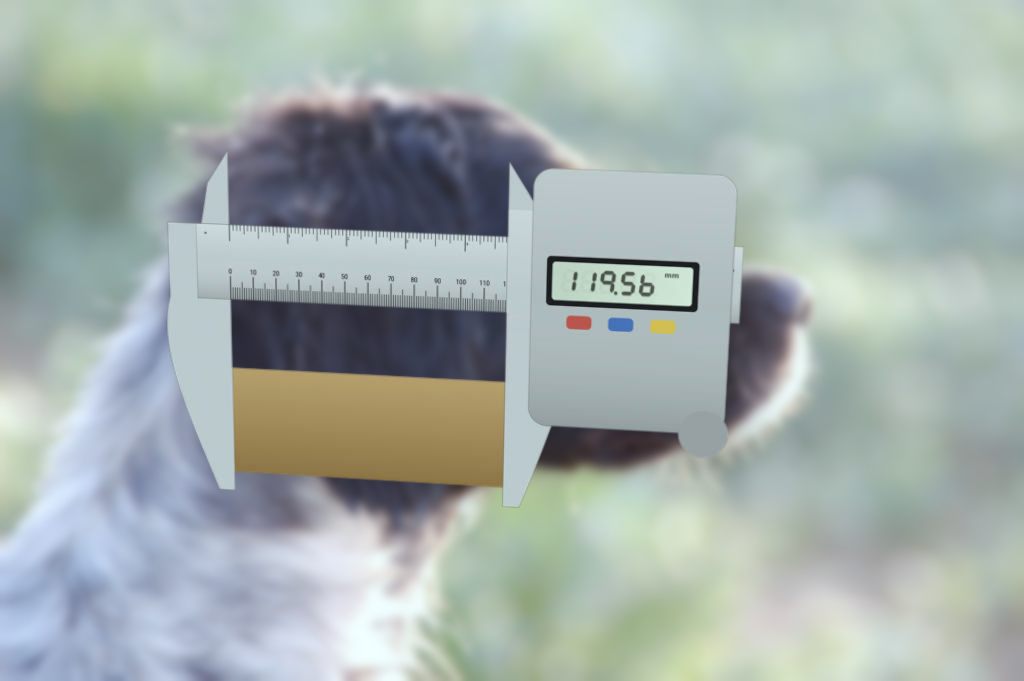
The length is 119.56 mm
